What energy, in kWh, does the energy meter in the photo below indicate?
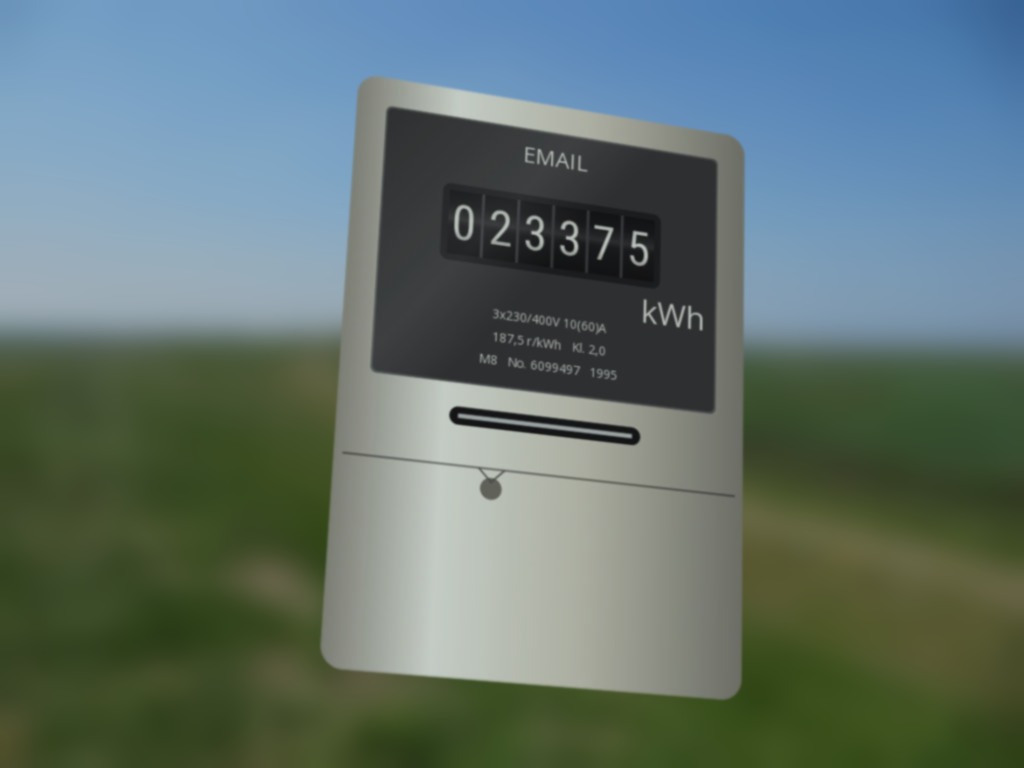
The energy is 23375 kWh
